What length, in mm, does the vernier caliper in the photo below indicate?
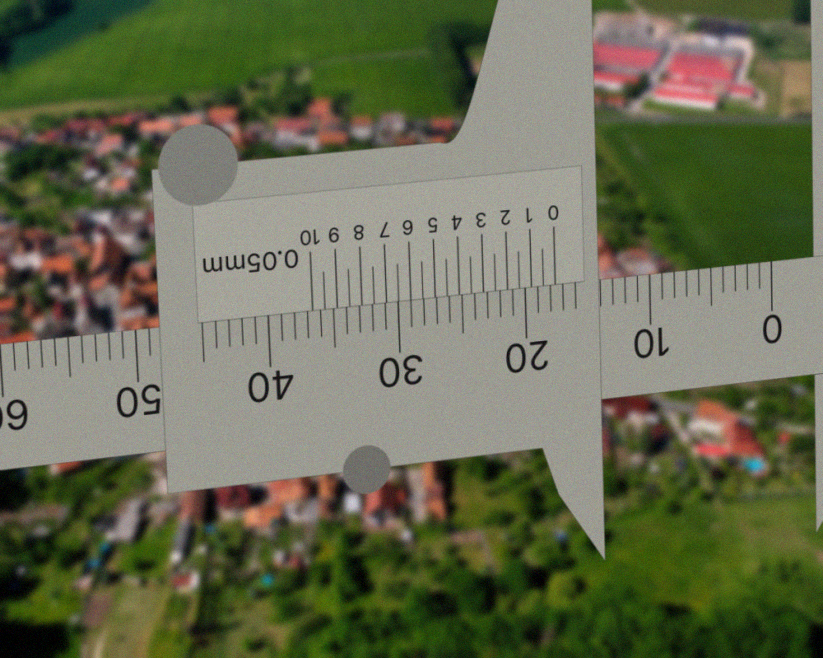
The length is 17.6 mm
